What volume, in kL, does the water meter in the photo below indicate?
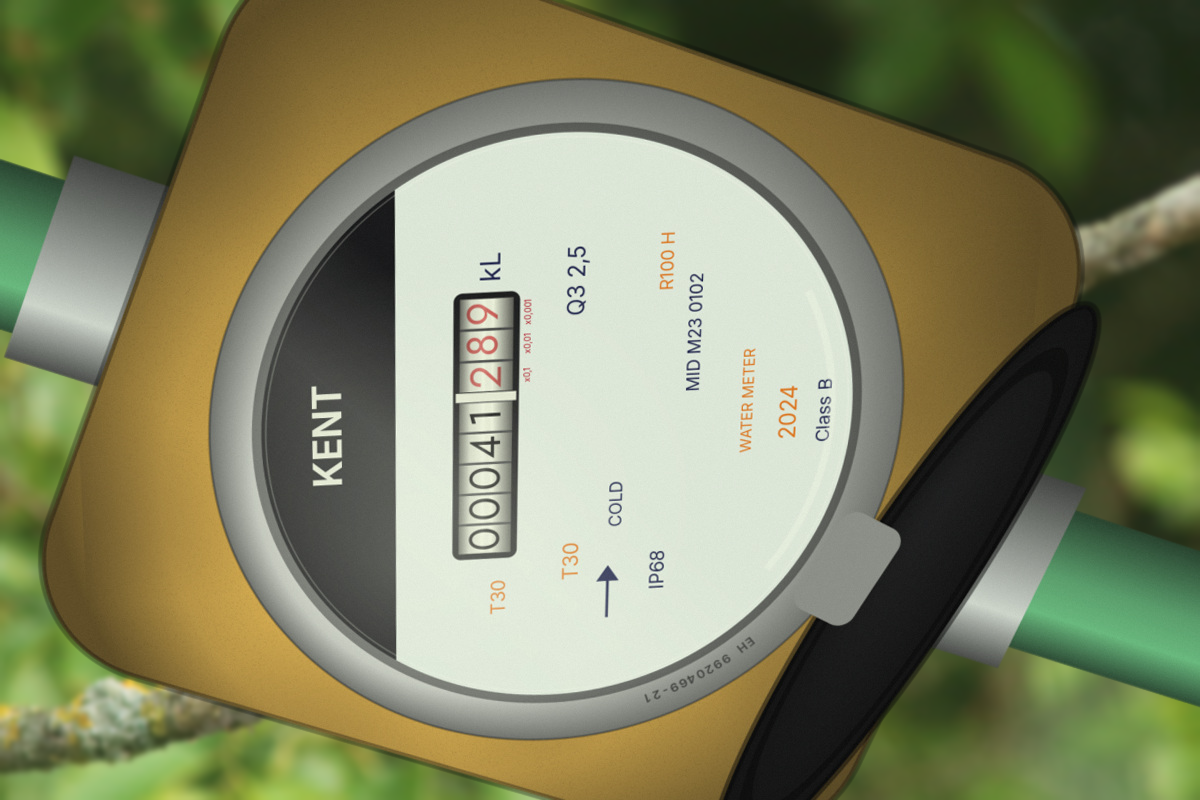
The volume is 41.289 kL
